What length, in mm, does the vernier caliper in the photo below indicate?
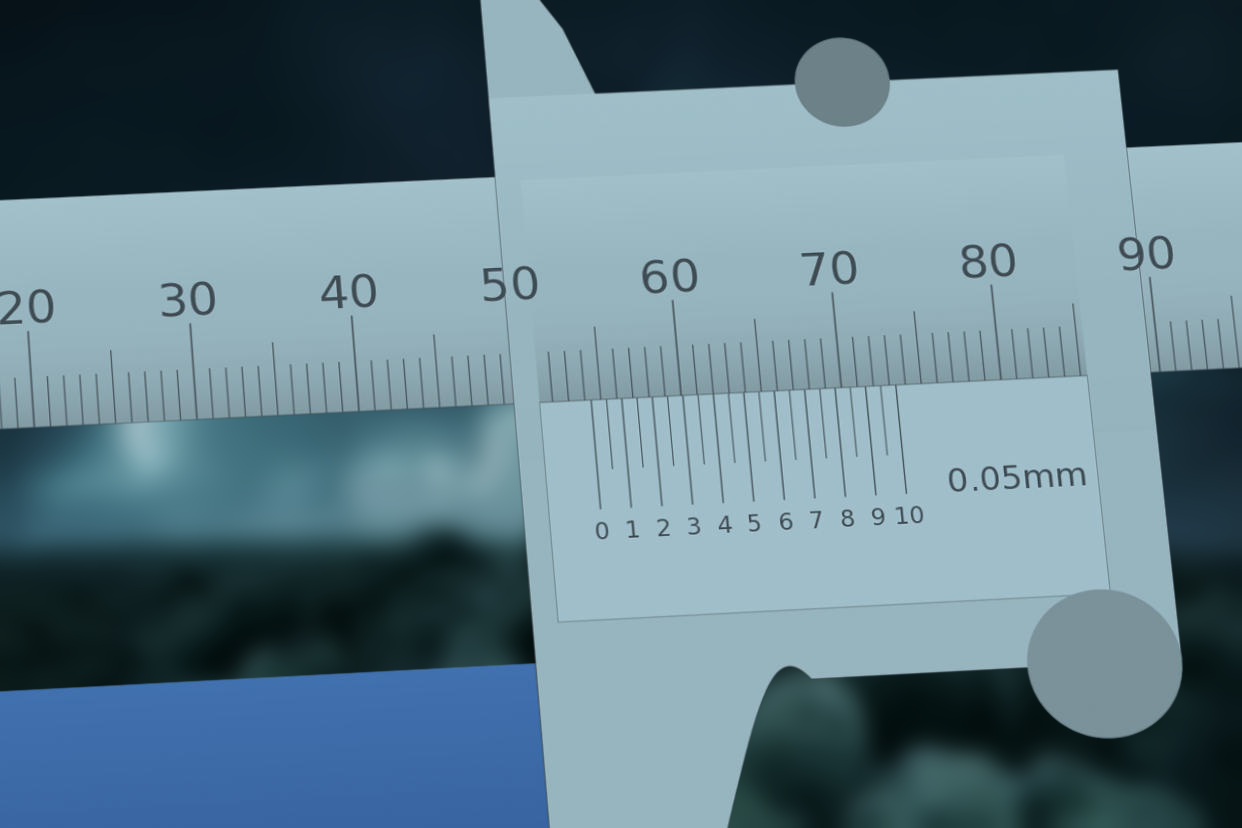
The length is 54.4 mm
